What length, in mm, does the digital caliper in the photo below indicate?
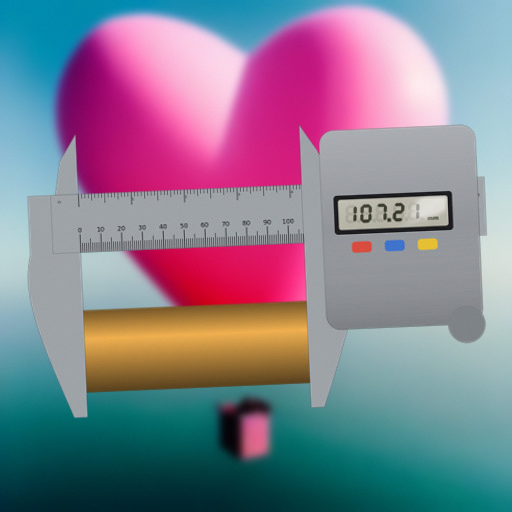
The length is 107.21 mm
